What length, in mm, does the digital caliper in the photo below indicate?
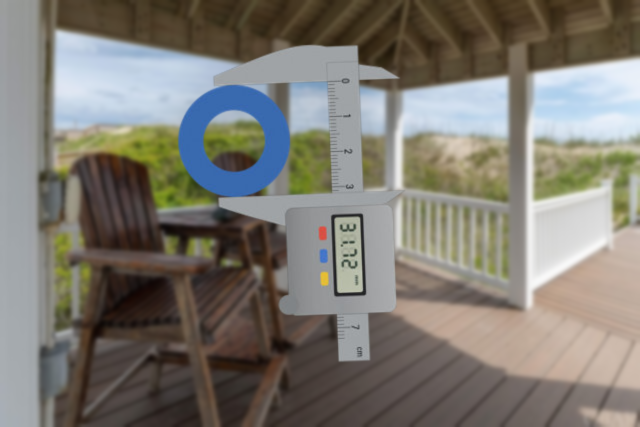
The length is 31.72 mm
